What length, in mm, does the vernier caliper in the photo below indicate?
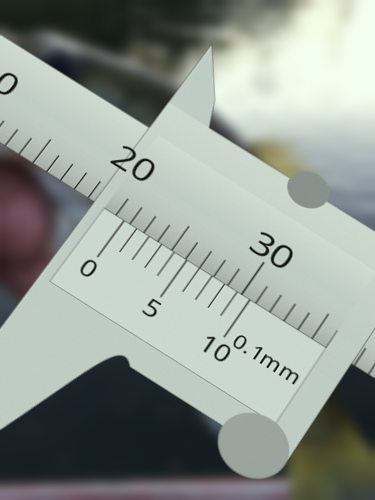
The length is 21.6 mm
